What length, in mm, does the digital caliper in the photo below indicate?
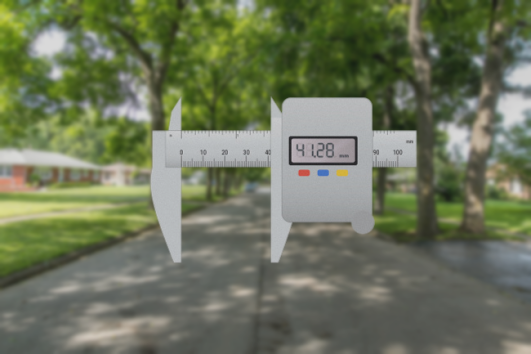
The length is 41.28 mm
